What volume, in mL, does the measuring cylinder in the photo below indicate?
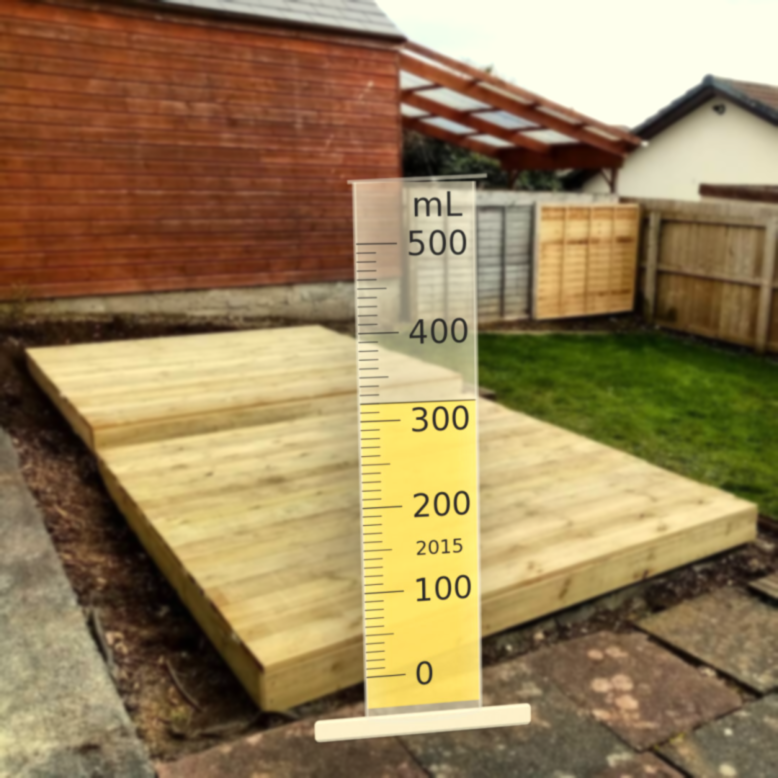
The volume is 320 mL
